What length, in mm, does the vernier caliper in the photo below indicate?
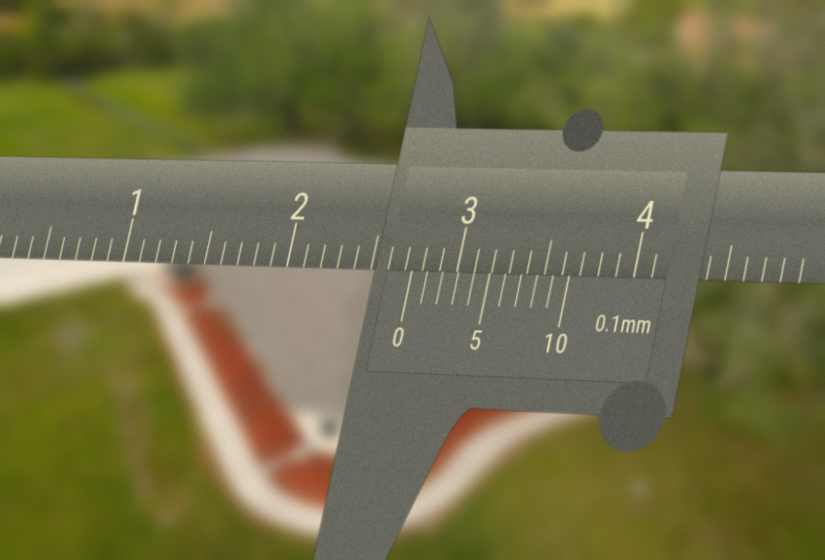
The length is 27.4 mm
